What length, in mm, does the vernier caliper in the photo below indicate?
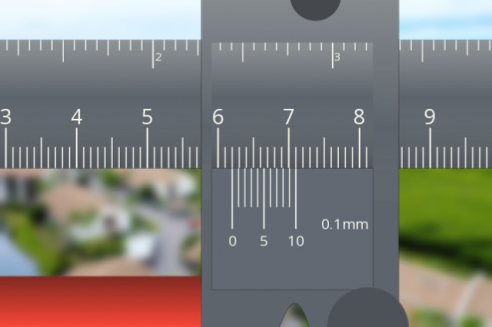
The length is 62.0 mm
